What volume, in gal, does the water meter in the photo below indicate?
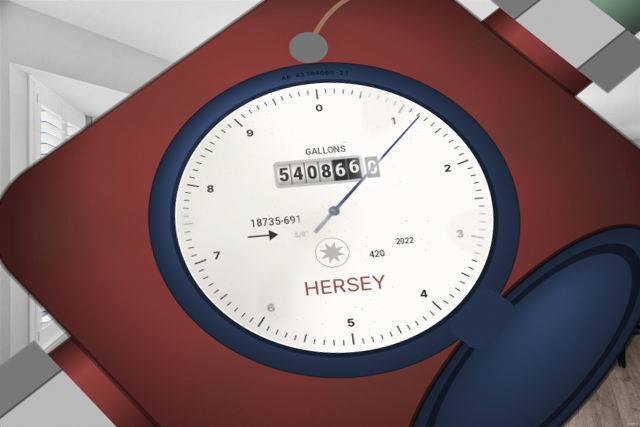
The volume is 5408661.2 gal
